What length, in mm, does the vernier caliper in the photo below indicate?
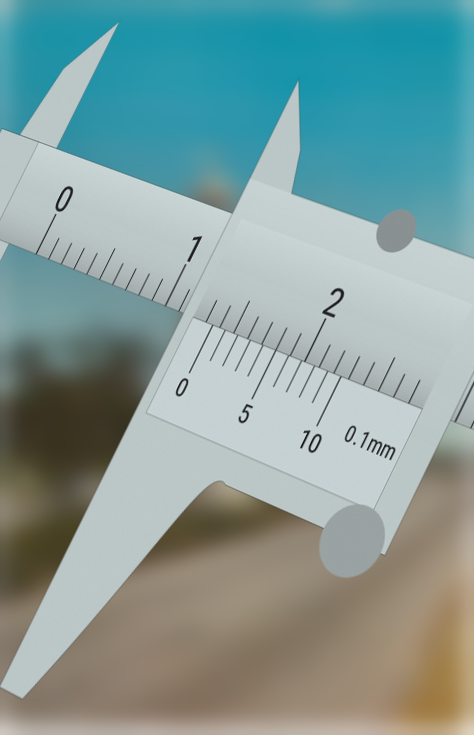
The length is 13.5 mm
